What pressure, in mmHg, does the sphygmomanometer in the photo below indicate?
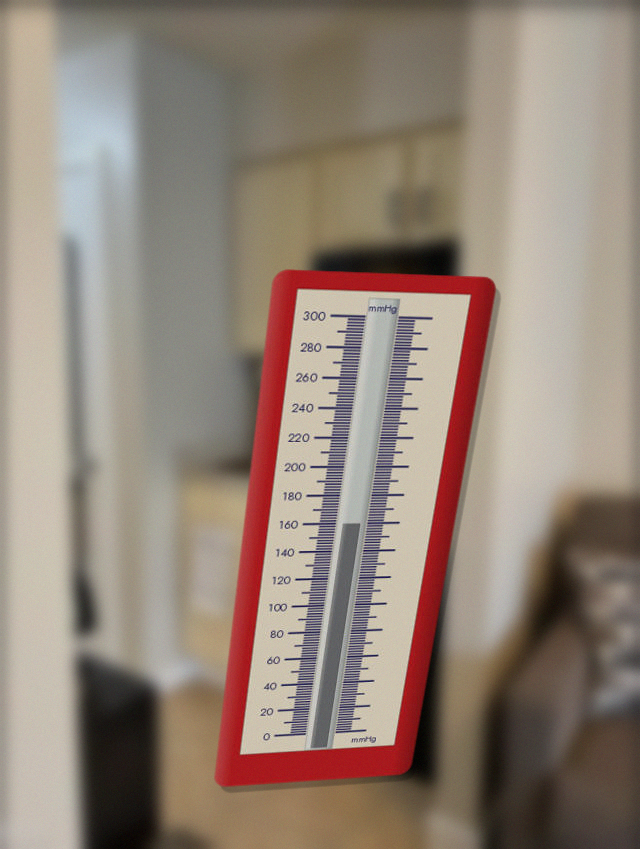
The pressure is 160 mmHg
